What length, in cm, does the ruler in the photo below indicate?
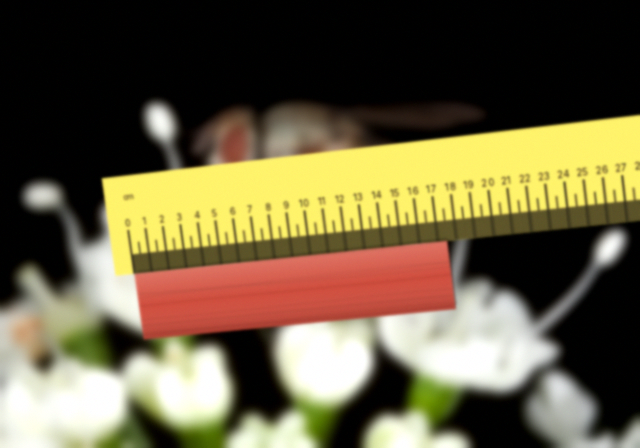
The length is 17.5 cm
